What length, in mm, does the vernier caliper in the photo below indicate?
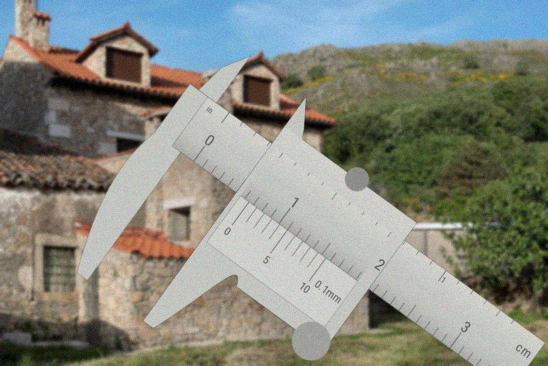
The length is 6.5 mm
